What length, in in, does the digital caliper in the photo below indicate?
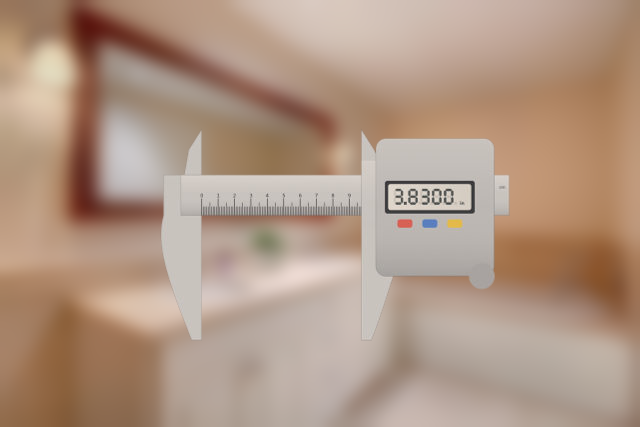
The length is 3.8300 in
